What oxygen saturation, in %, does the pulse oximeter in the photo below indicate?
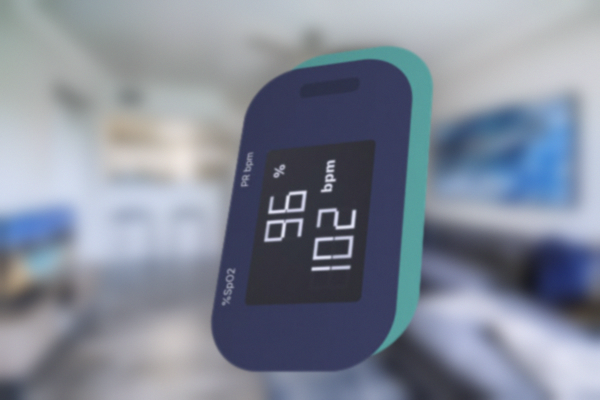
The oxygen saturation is 96 %
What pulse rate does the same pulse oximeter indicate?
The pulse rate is 102 bpm
